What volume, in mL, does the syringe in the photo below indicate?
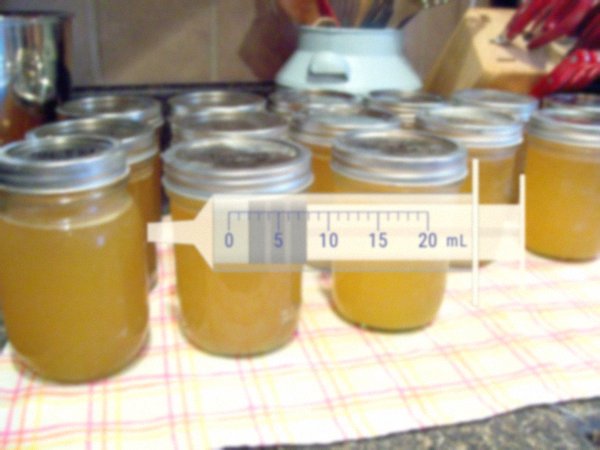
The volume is 2 mL
